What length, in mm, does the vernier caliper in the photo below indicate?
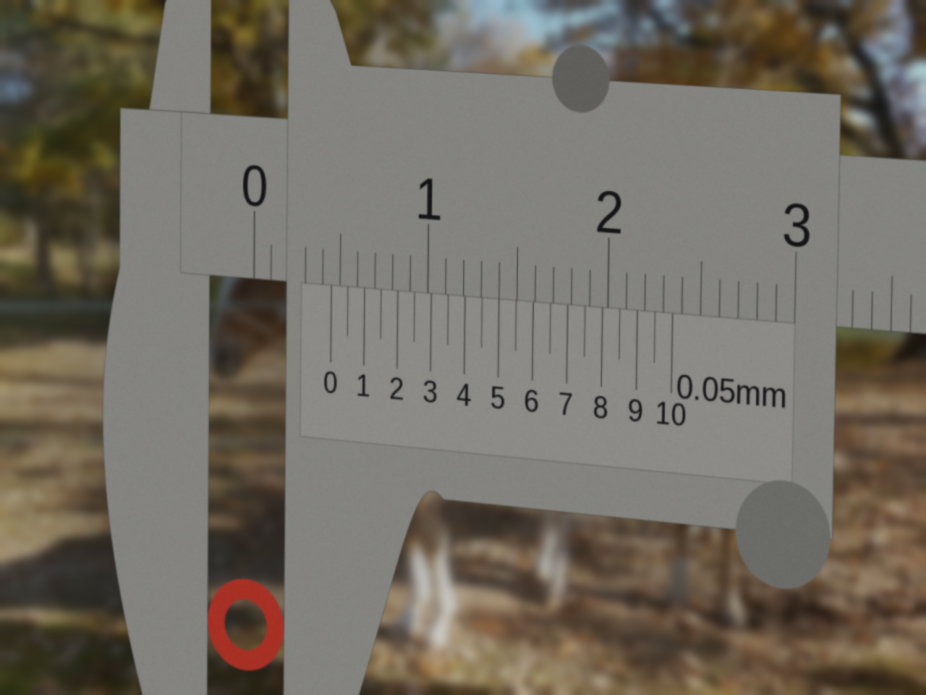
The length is 4.5 mm
